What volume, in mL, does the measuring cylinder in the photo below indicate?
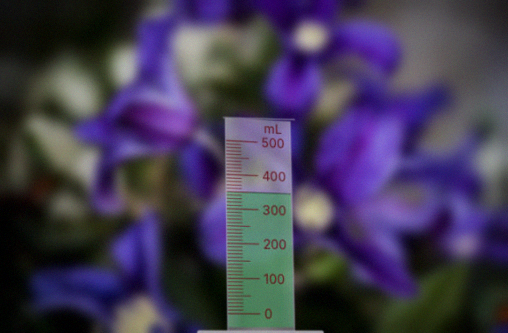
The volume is 350 mL
